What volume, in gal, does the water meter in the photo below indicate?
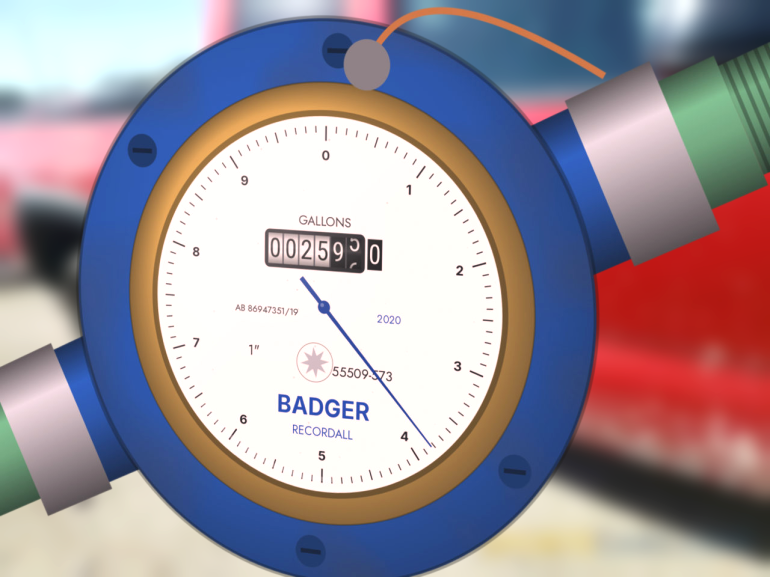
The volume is 25953.8 gal
